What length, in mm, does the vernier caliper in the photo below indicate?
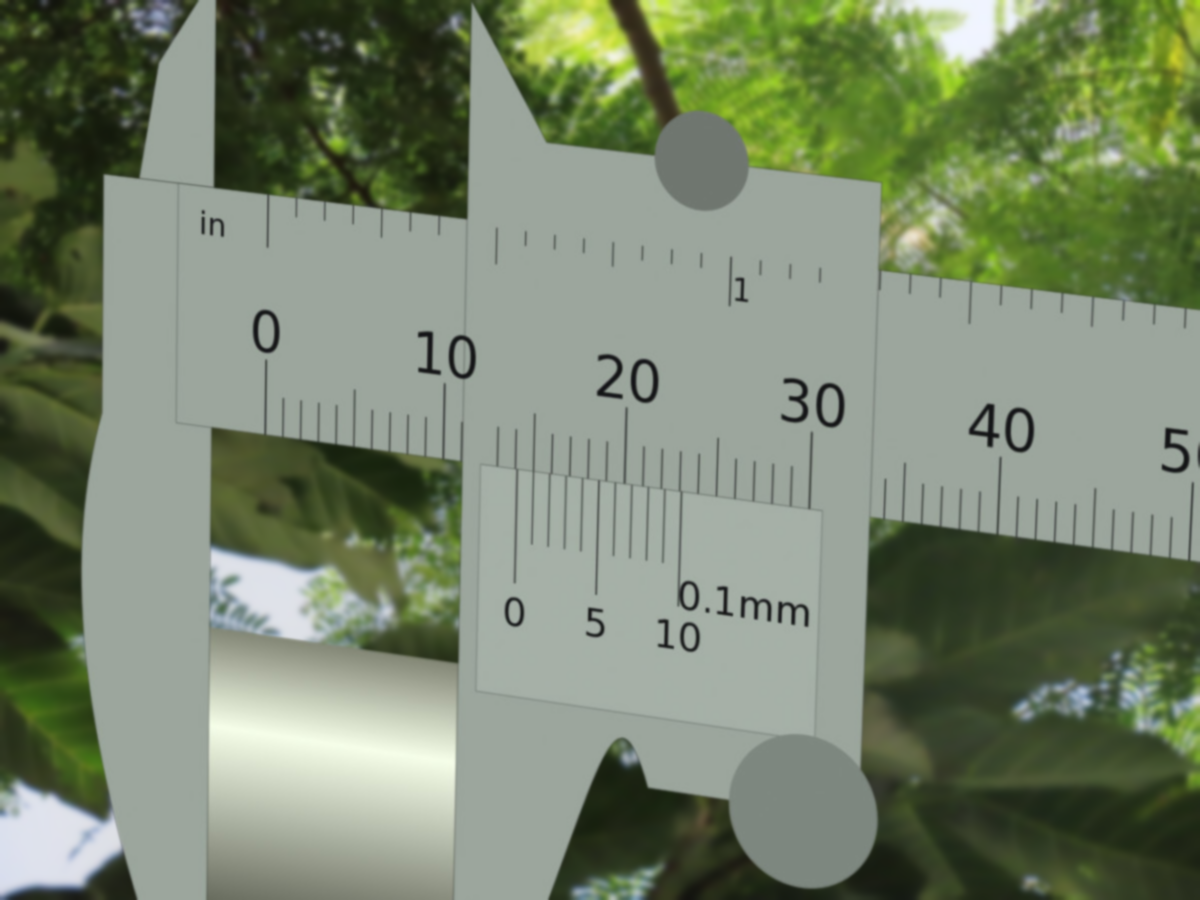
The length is 14.1 mm
